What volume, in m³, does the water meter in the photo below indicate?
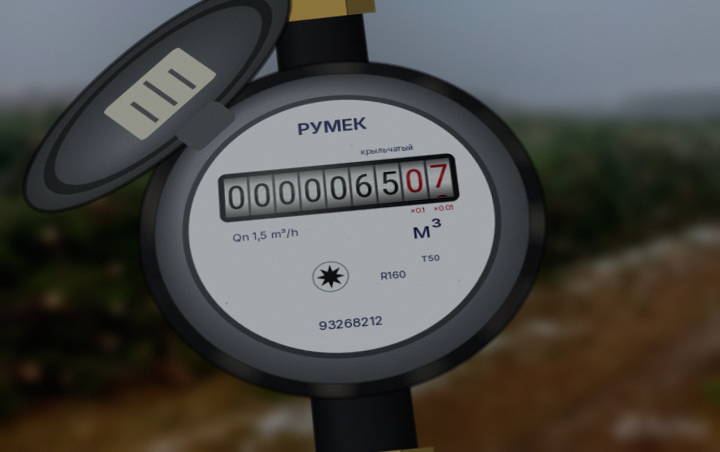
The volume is 65.07 m³
